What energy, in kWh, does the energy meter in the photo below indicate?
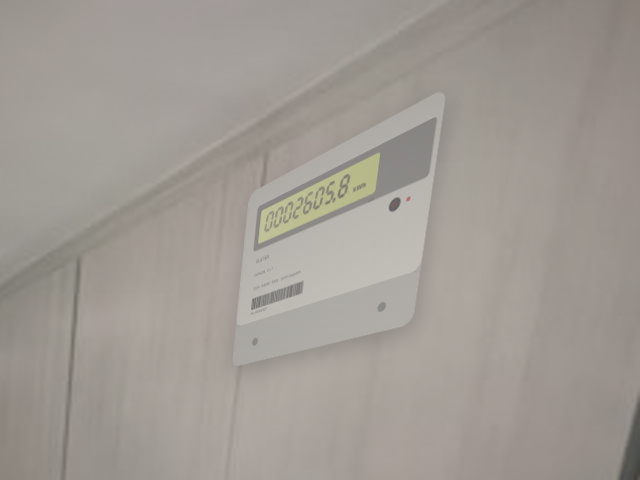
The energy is 2605.8 kWh
